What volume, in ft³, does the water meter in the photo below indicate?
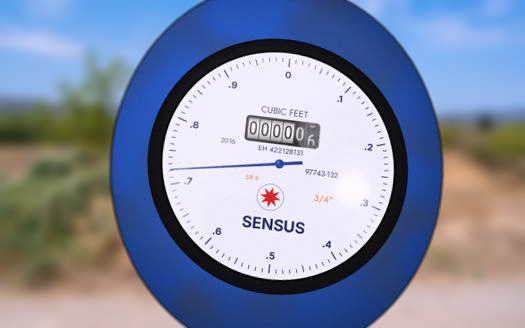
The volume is 5.72 ft³
